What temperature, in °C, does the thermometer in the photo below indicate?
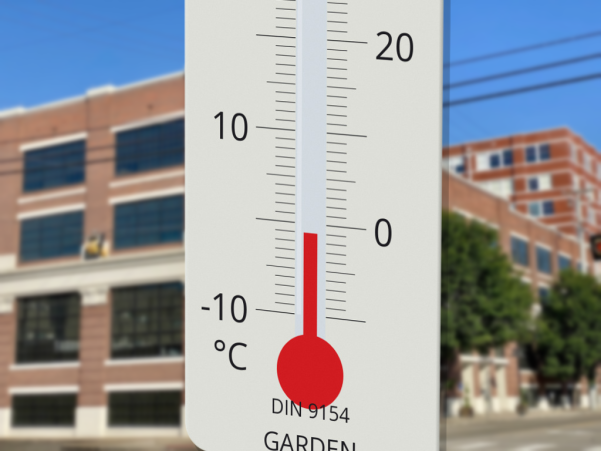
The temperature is -1 °C
